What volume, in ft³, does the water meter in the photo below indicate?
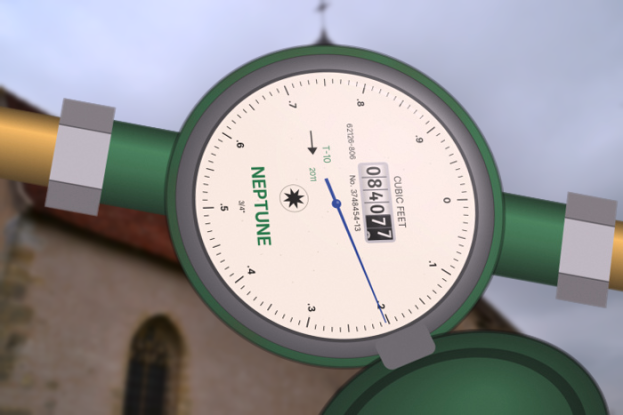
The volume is 84077.20 ft³
